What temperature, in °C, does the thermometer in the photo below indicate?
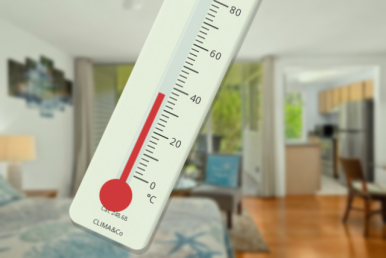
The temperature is 36 °C
